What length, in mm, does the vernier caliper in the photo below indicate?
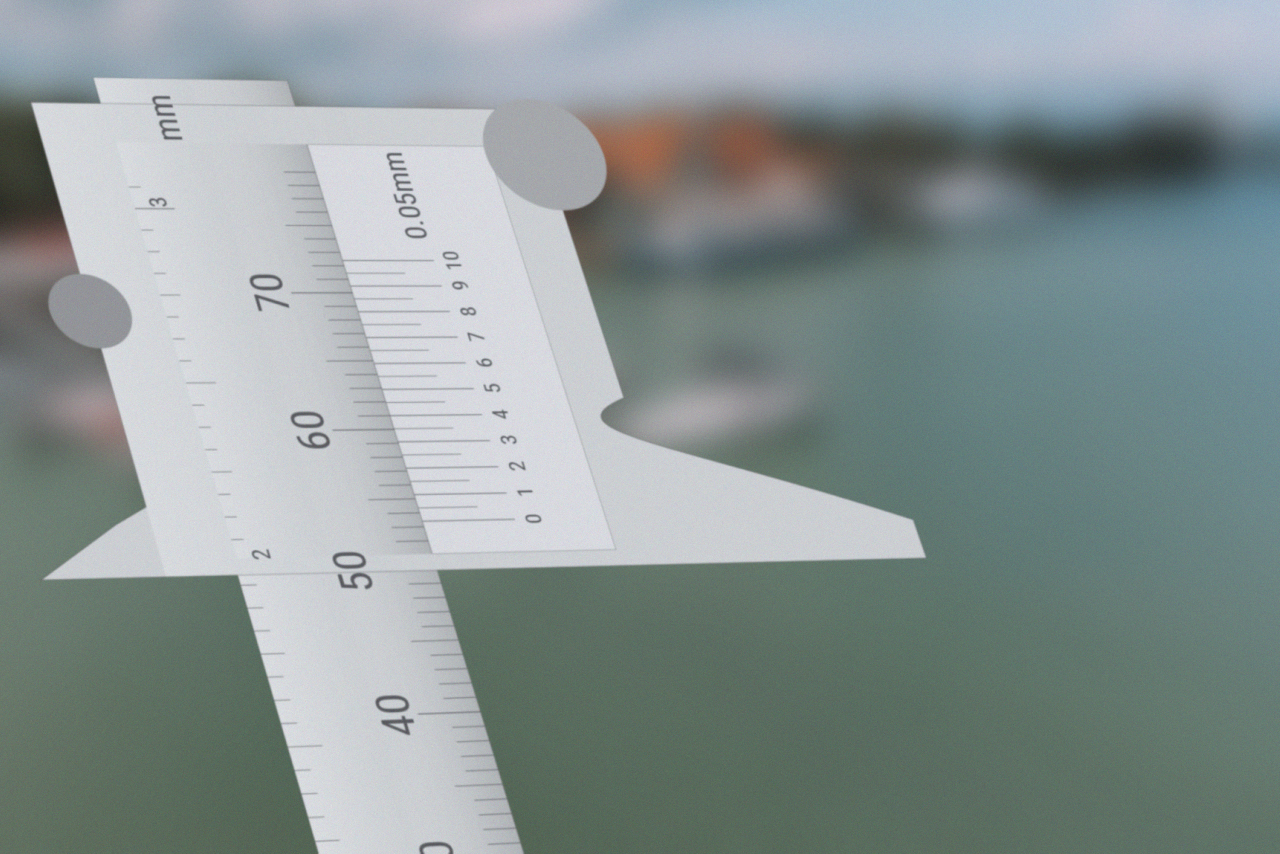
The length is 53.4 mm
